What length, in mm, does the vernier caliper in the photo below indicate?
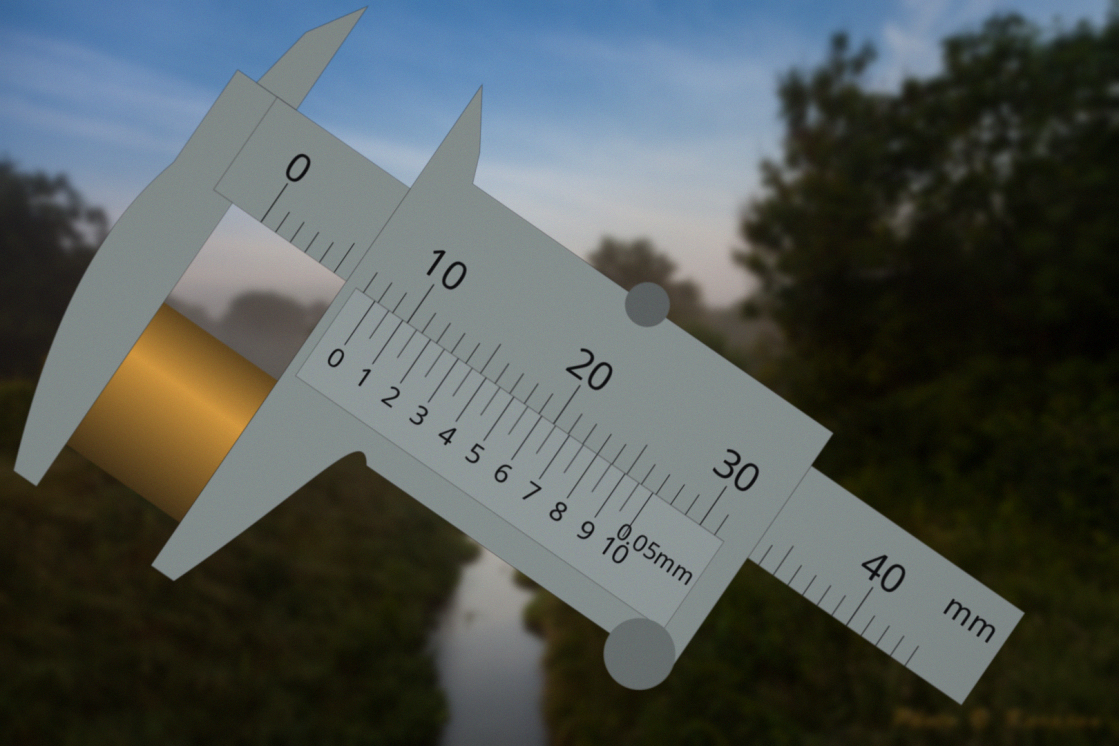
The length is 7.8 mm
